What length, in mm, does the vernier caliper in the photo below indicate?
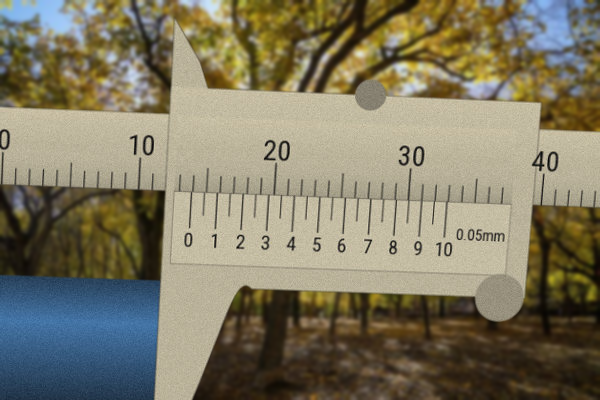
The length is 13.9 mm
